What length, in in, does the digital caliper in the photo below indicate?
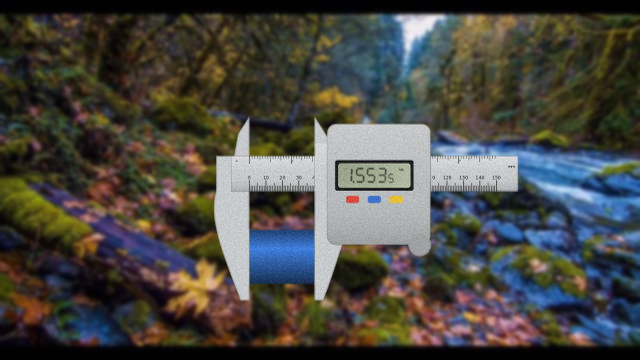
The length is 1.5535 in
